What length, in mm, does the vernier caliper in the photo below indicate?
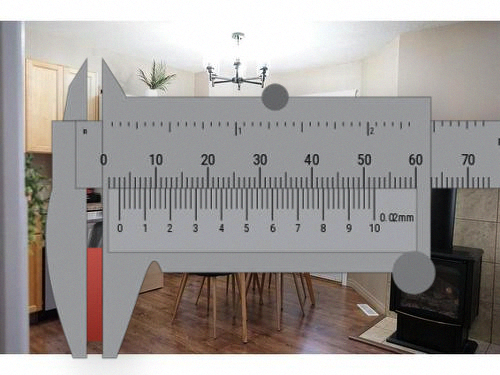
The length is 3.0 mm
